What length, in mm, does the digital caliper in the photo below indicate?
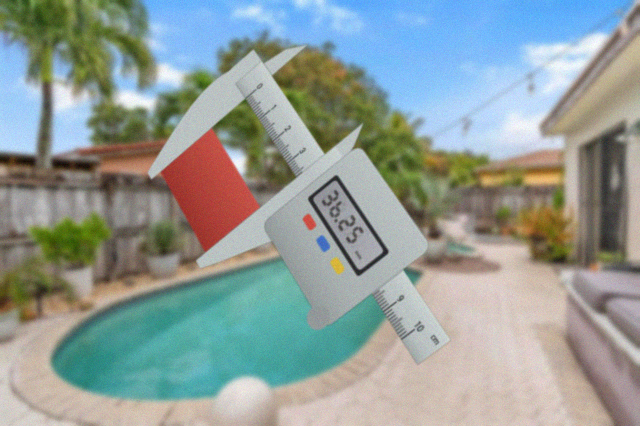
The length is 36.25 mm
